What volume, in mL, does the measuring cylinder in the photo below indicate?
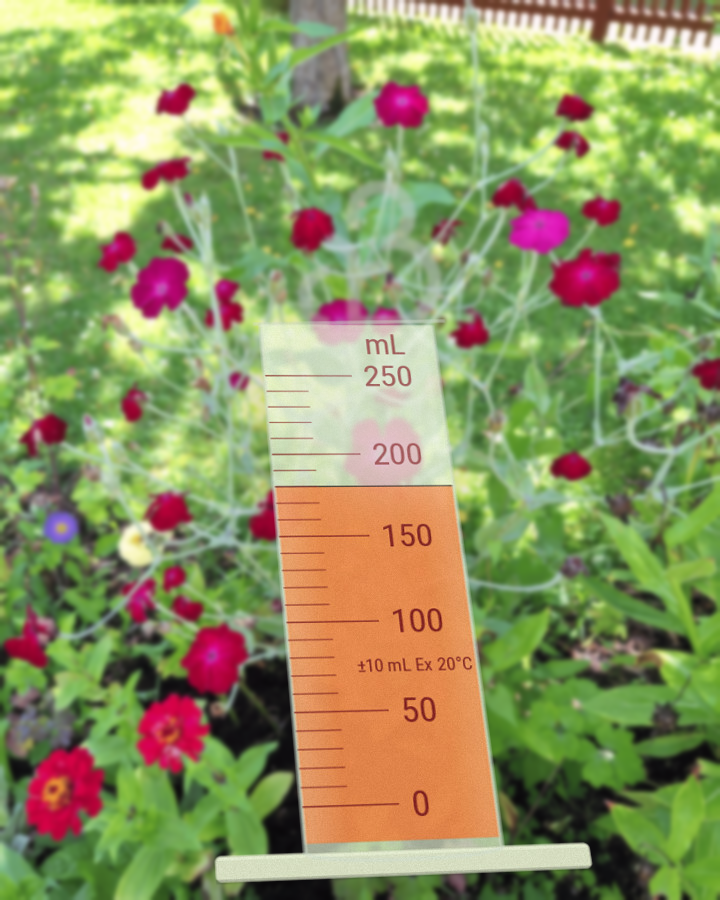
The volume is 180 mL
